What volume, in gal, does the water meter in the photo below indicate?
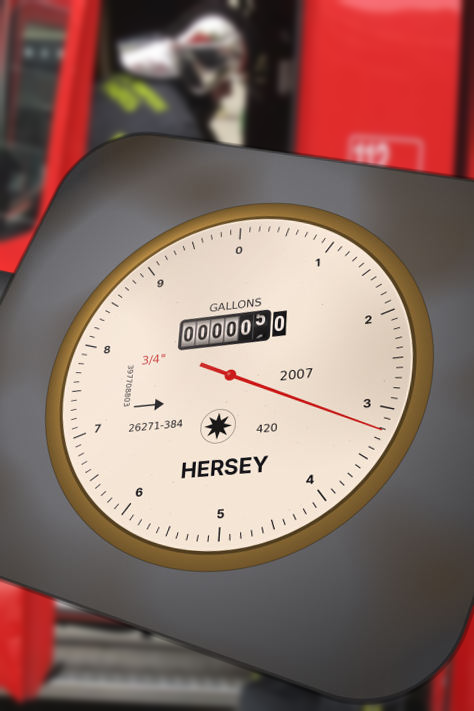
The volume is 53.2 gal
